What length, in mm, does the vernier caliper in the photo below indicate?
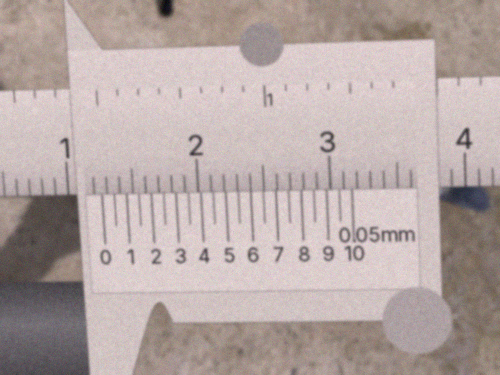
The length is 12.6 mm
